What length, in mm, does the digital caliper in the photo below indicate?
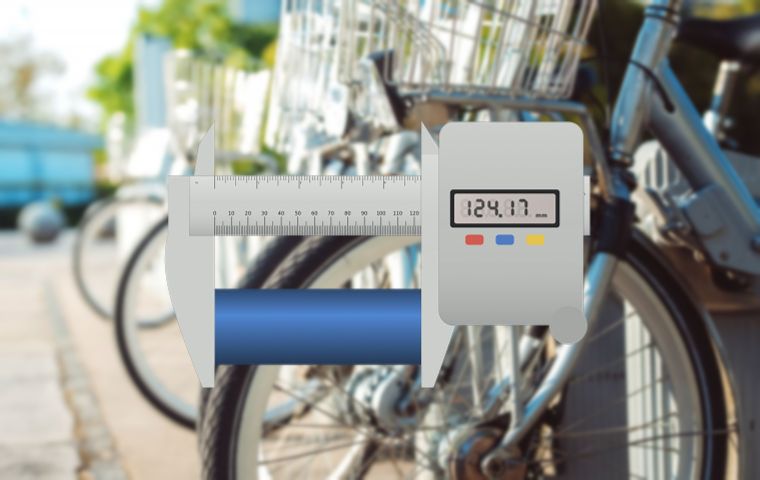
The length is 124.17 mm
